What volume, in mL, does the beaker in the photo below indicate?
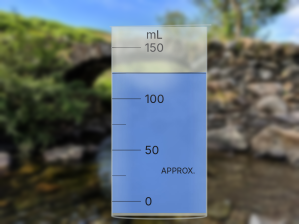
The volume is 125 mL
